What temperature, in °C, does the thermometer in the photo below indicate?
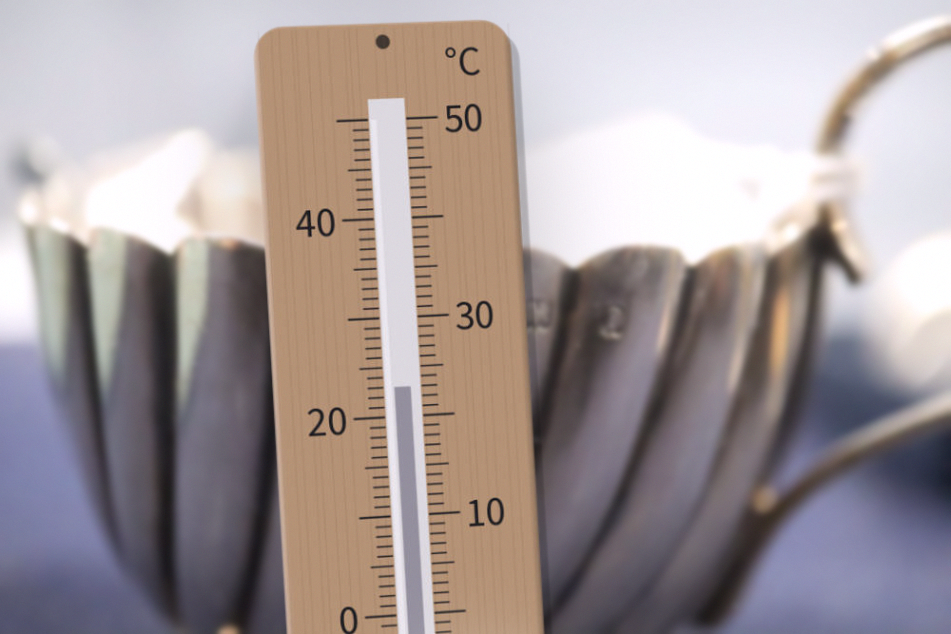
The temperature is 23 °C
